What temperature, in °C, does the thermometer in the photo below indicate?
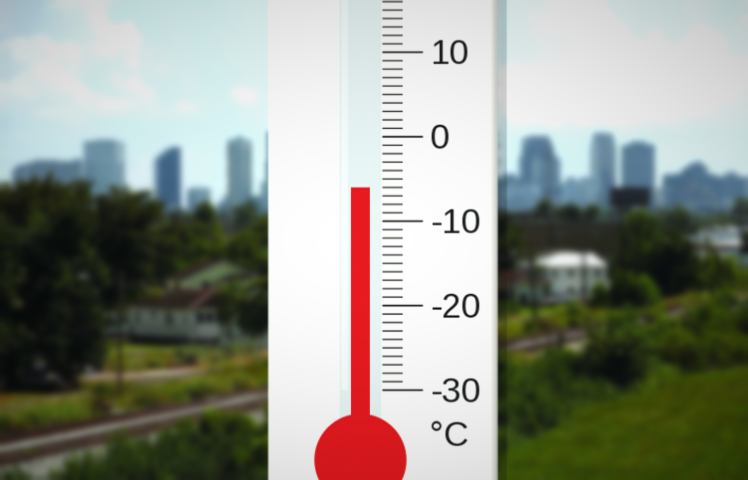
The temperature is -6 °C
